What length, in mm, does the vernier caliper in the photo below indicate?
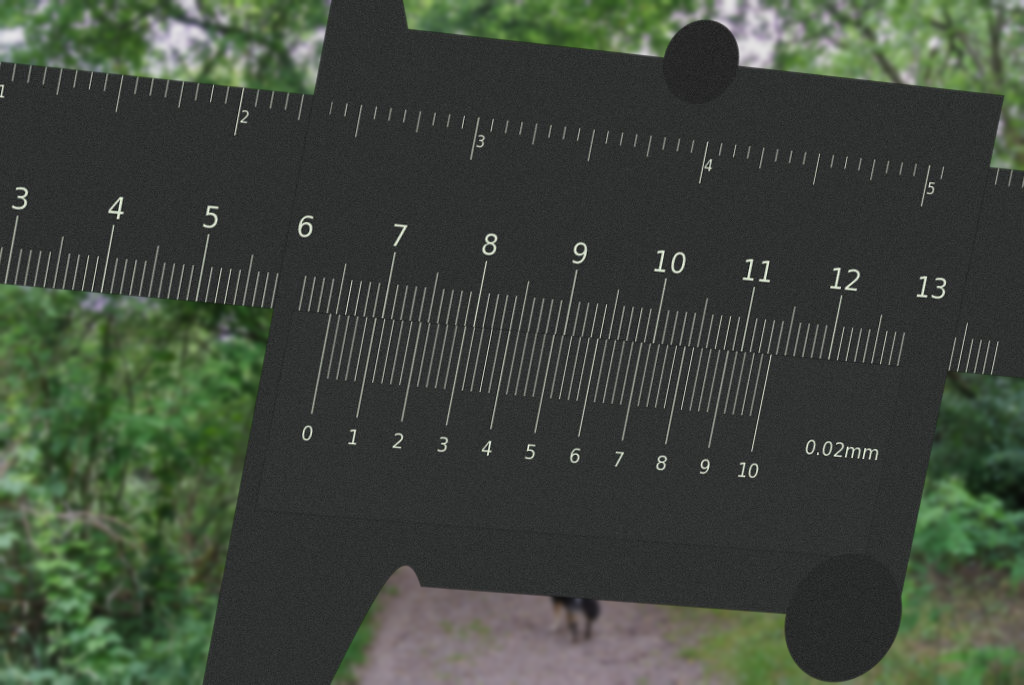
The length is 64.4 mm
